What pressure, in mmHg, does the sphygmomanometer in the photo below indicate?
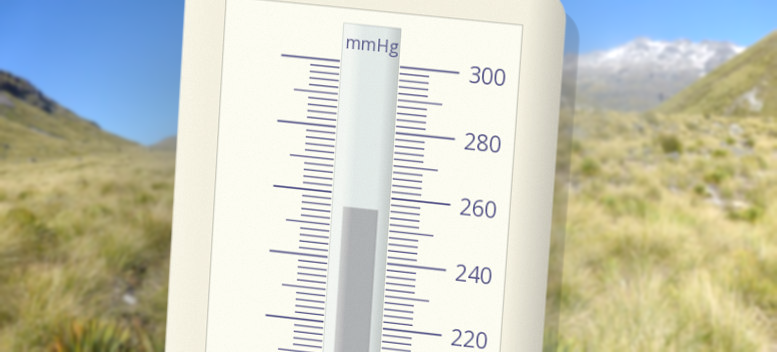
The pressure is 256 mmHg
